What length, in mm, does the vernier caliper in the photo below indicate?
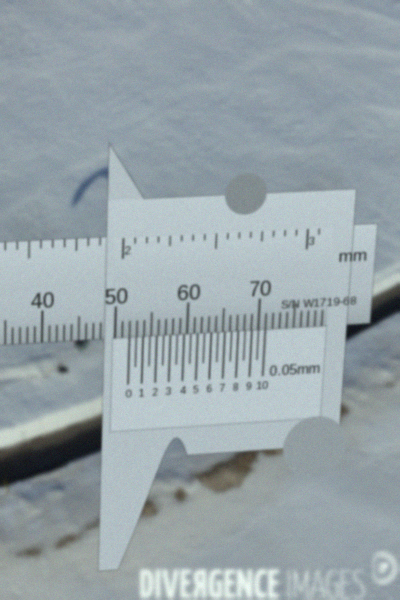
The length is 52.0 mm
